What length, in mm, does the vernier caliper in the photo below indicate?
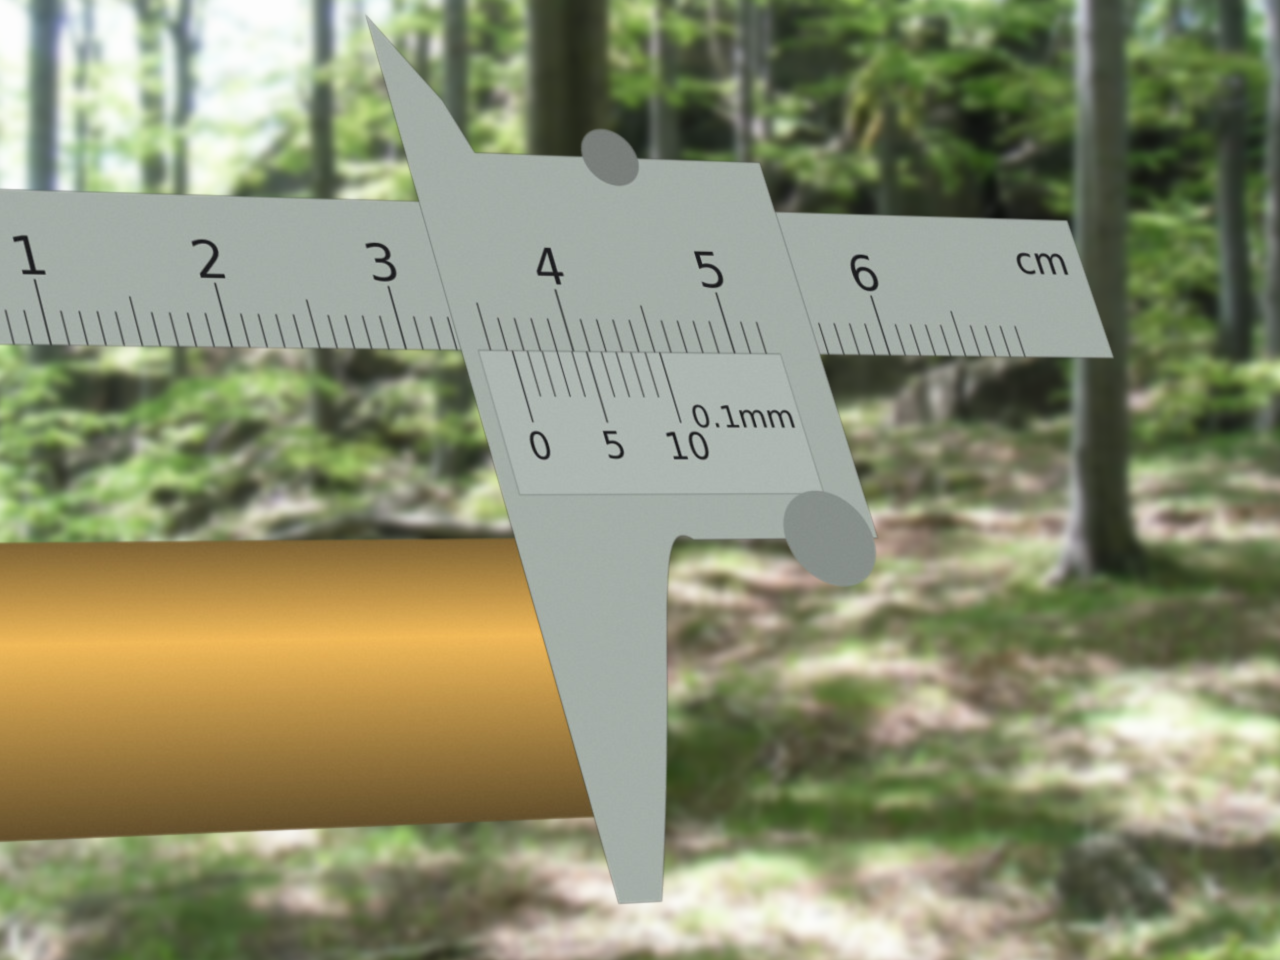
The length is 36.3 mm
